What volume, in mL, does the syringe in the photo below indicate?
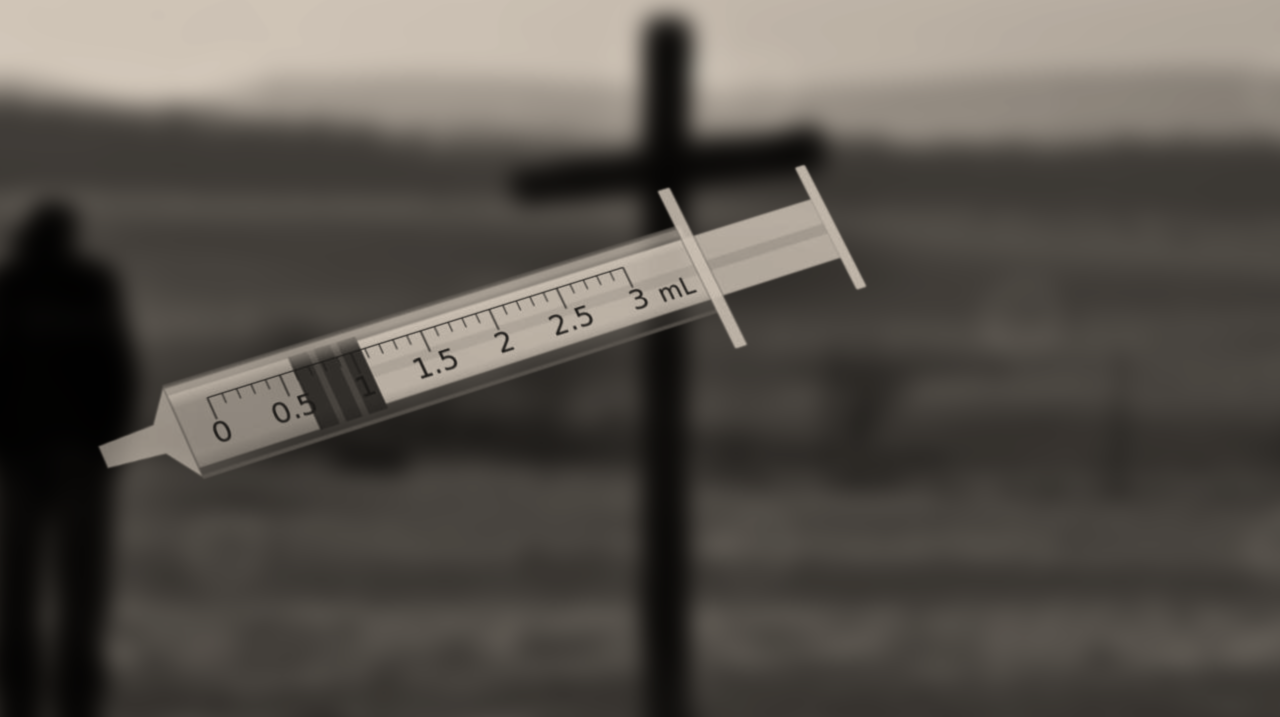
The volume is 0.6 mL
